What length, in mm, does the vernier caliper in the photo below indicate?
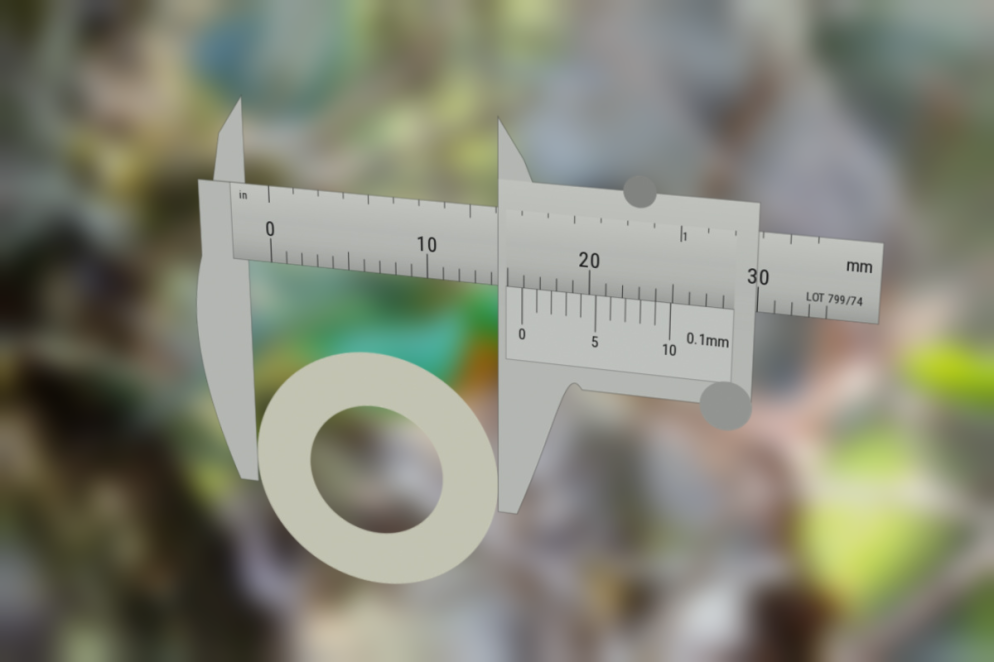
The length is 15.9 mm
